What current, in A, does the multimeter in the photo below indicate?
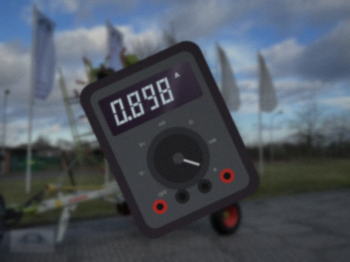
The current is 0.898 A
